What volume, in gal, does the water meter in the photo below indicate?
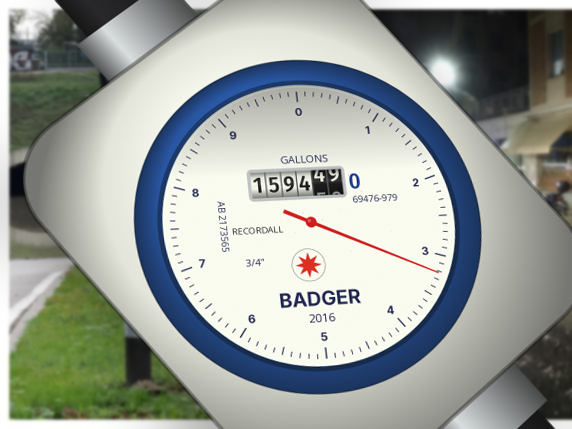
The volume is 1594493.2 gal
